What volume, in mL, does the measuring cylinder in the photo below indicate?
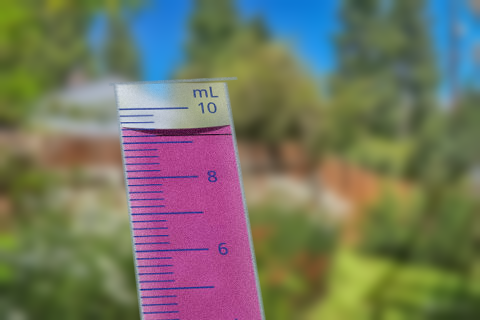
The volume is 9.2 mL
